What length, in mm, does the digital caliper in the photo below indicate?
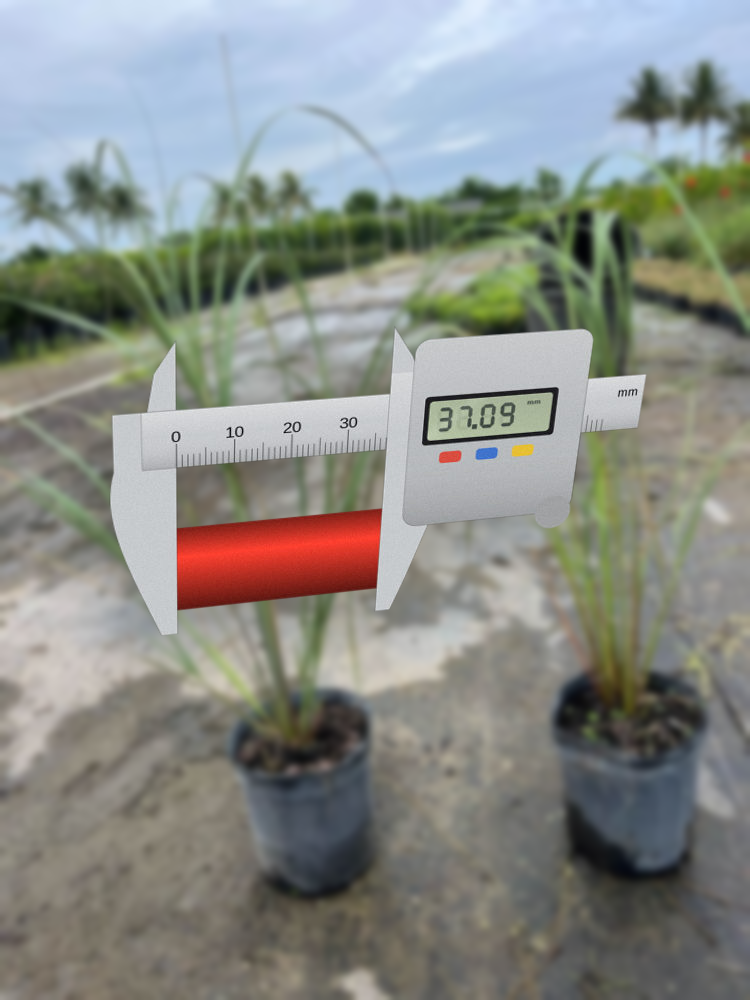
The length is 37.09 mm
